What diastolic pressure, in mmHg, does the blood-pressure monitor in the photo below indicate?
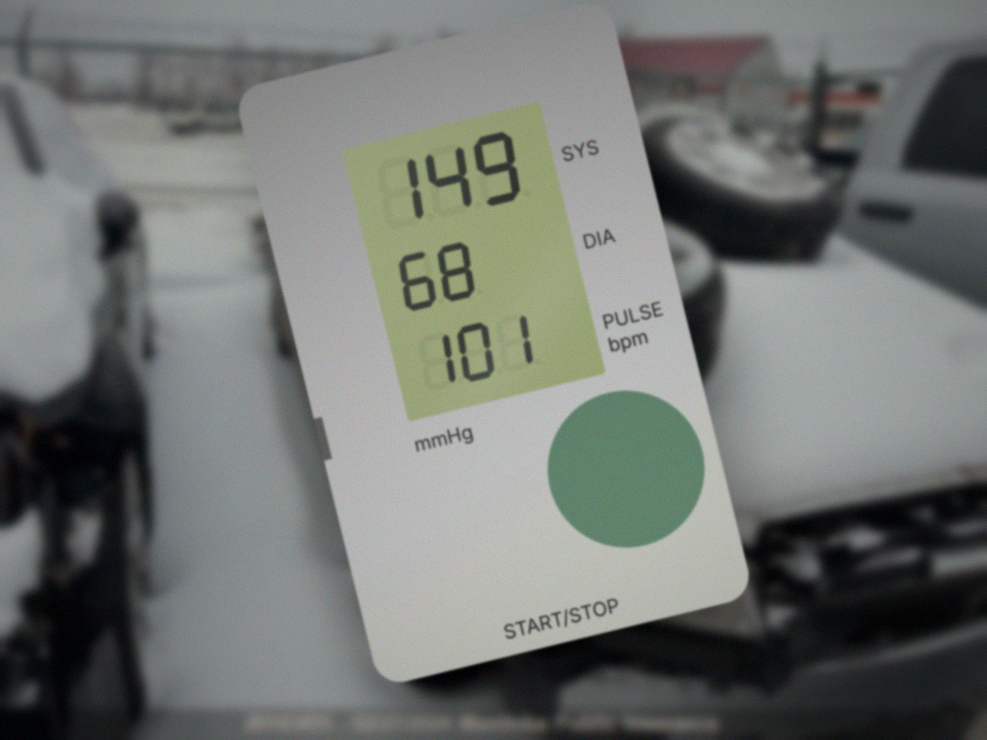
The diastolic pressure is 68 mmHg
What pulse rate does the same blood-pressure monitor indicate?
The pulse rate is 101 bpm
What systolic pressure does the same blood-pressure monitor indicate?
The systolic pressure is 149 mmHg
